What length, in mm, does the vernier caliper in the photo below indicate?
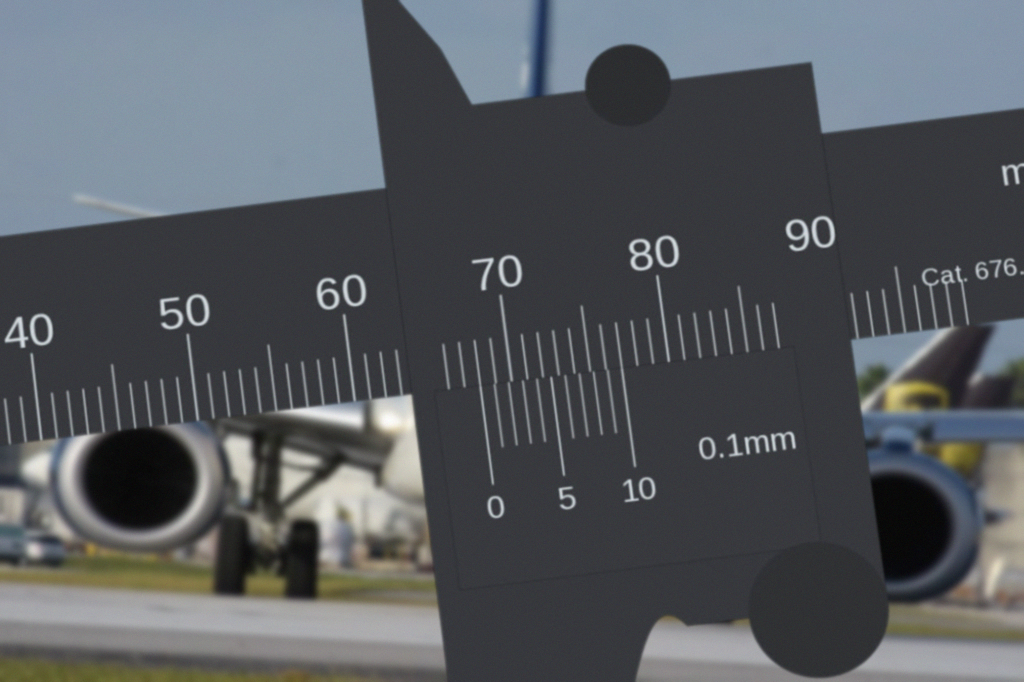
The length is 68.0 mm
